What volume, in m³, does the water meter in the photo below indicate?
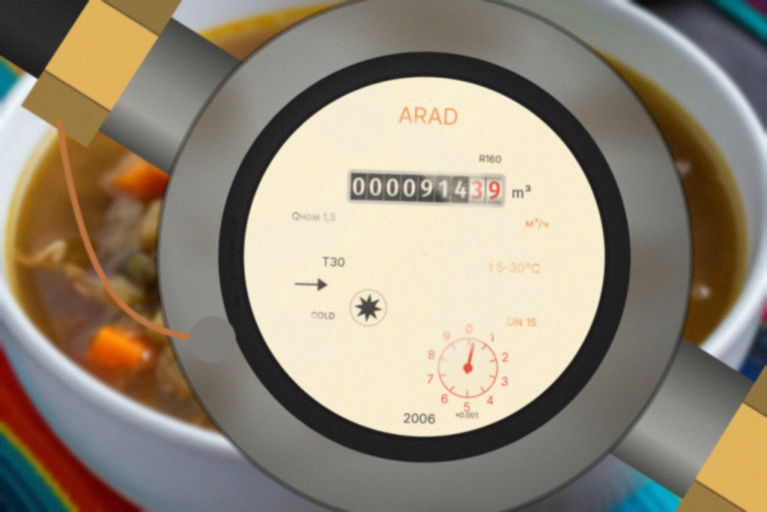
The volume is 914.390 m³
